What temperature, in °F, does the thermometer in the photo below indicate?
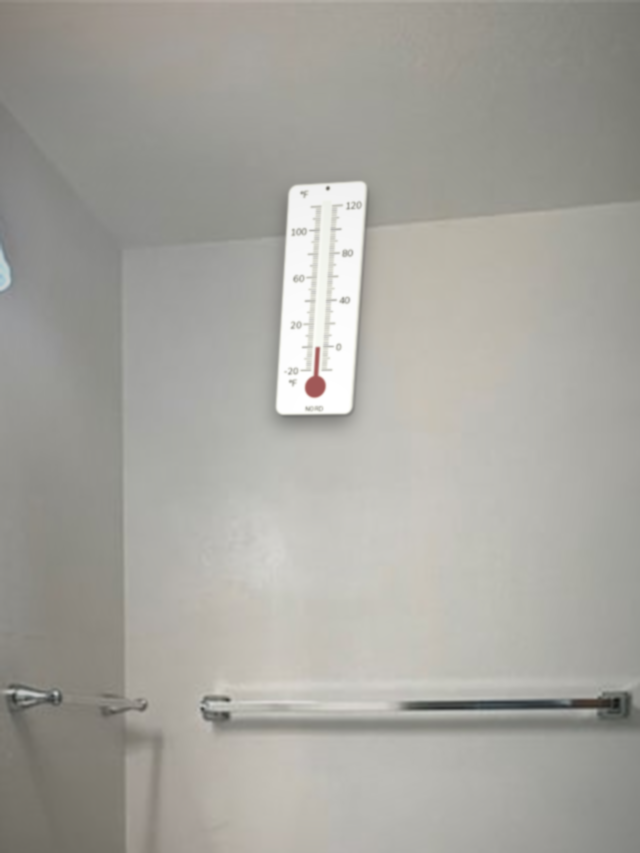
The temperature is 0 °F
